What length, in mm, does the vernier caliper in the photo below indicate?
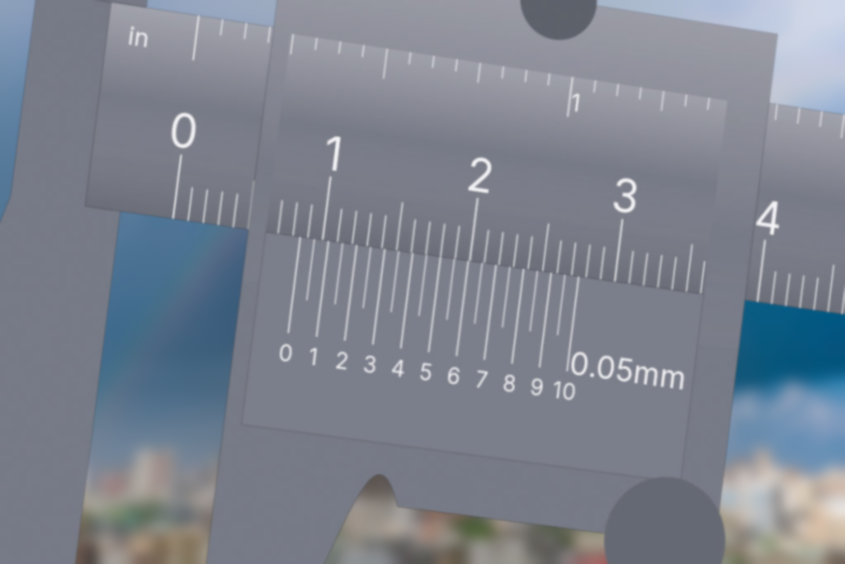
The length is 8.5 mm
